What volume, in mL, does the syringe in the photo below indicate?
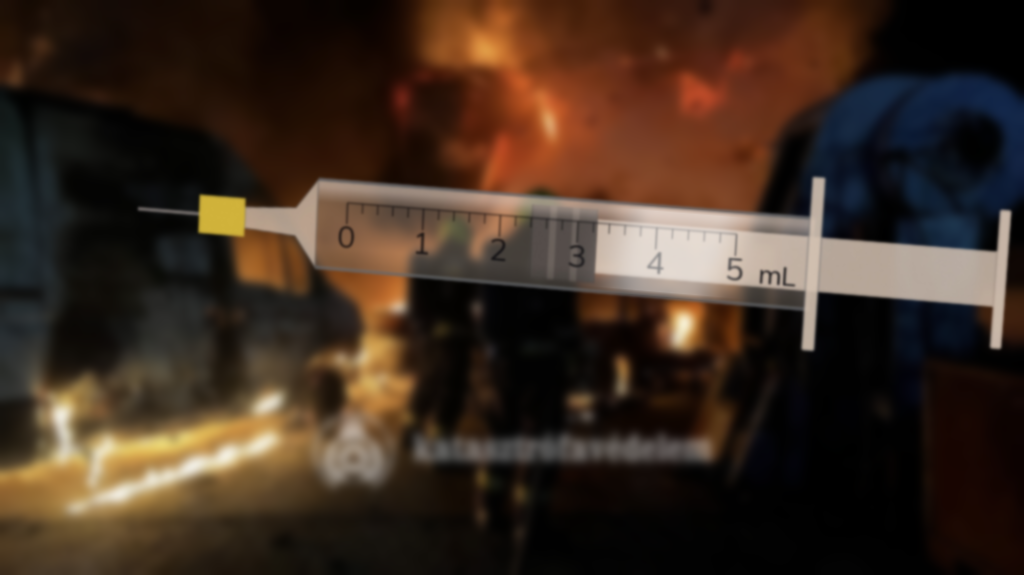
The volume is 2.4 mL
